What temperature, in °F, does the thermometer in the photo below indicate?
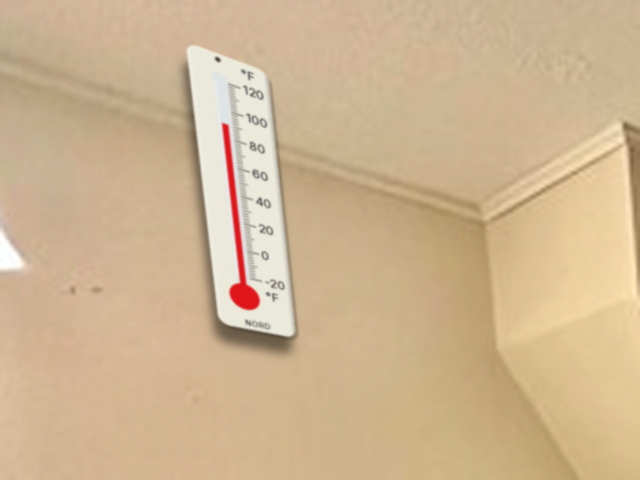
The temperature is 90 °F
